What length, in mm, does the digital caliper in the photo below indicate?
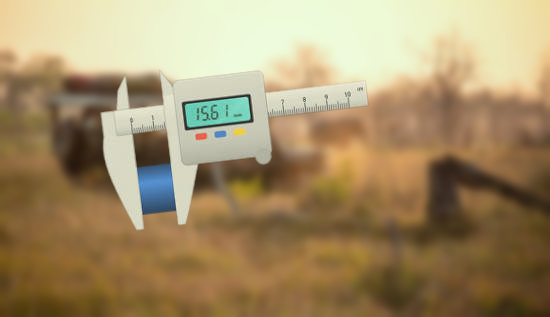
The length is 15.61 mm
